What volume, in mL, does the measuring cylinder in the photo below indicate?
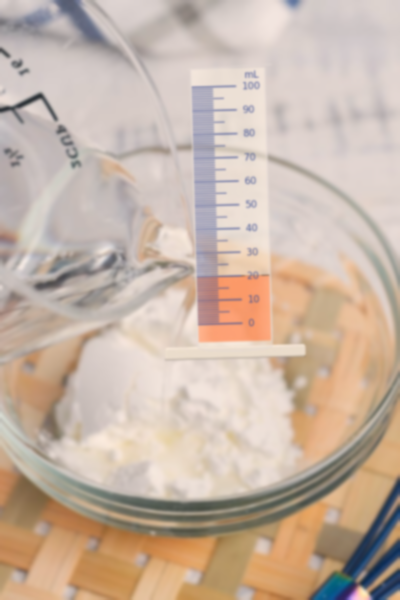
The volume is 20 mL
